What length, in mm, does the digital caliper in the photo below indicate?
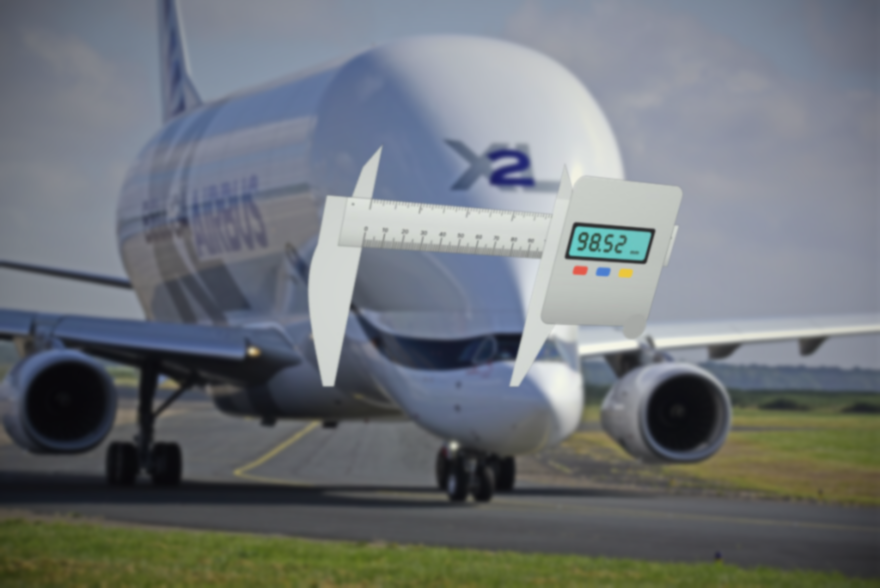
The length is 98.52 mm
